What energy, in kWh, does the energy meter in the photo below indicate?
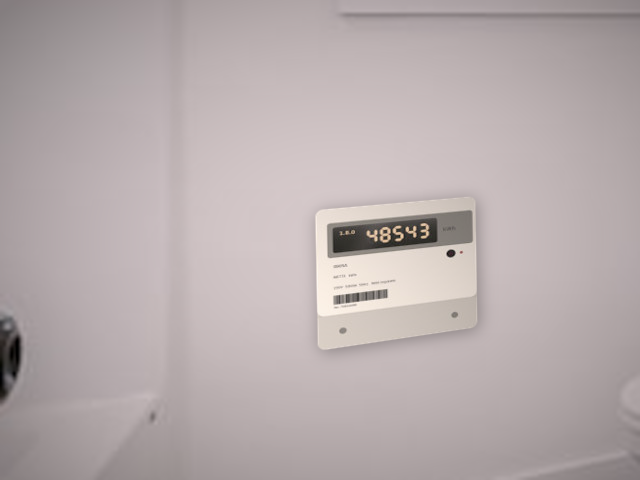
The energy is 48543 kWh
